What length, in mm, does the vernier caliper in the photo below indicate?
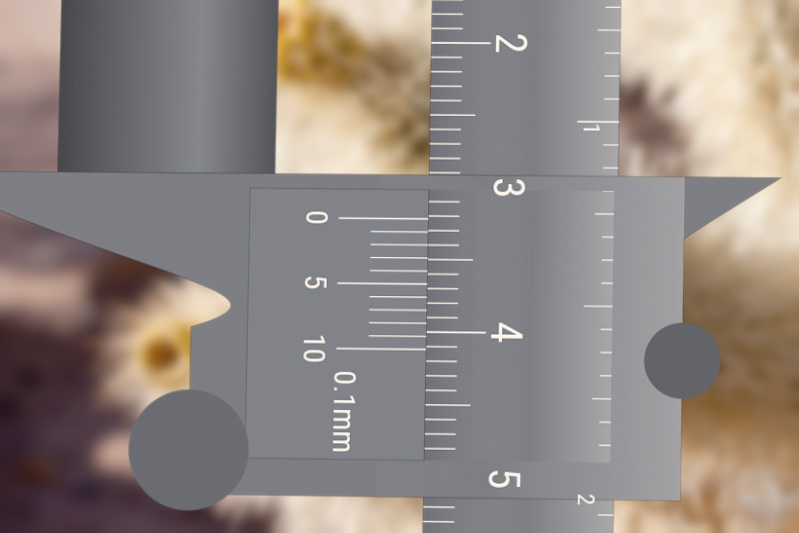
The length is 32.2 mm
